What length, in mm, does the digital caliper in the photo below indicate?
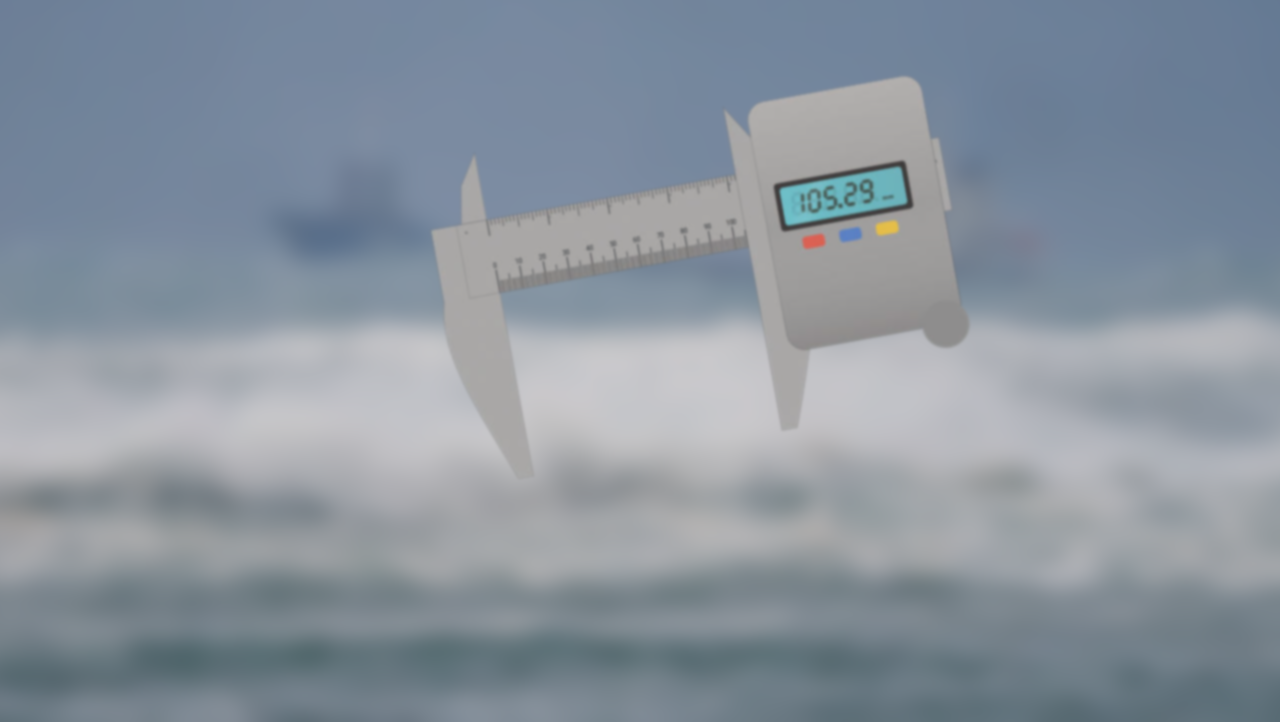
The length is 105.29 mm
